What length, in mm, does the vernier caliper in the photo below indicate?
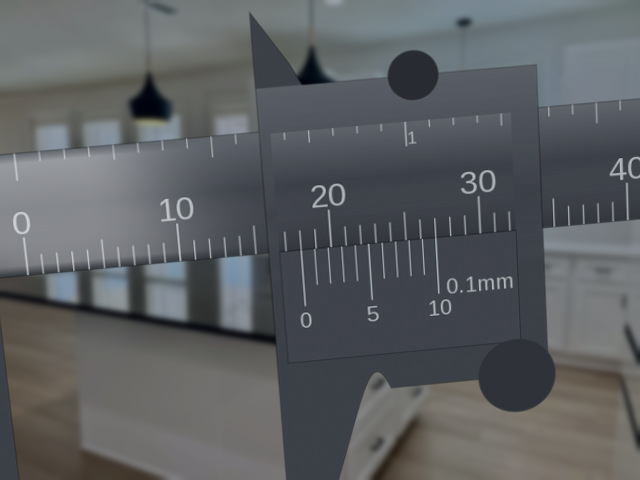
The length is 18.0 mm
